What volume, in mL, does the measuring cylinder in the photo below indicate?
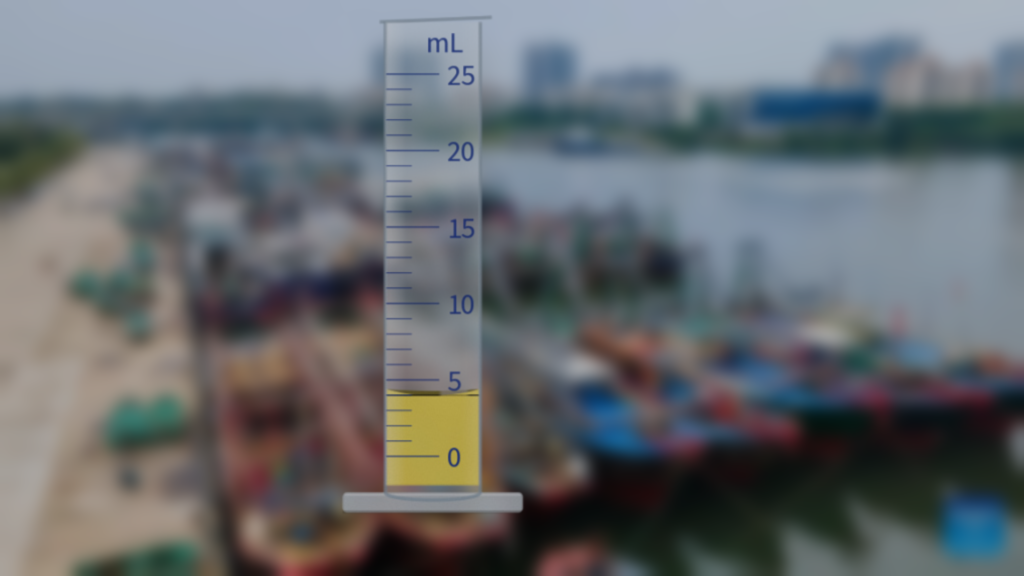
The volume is 4 mL
